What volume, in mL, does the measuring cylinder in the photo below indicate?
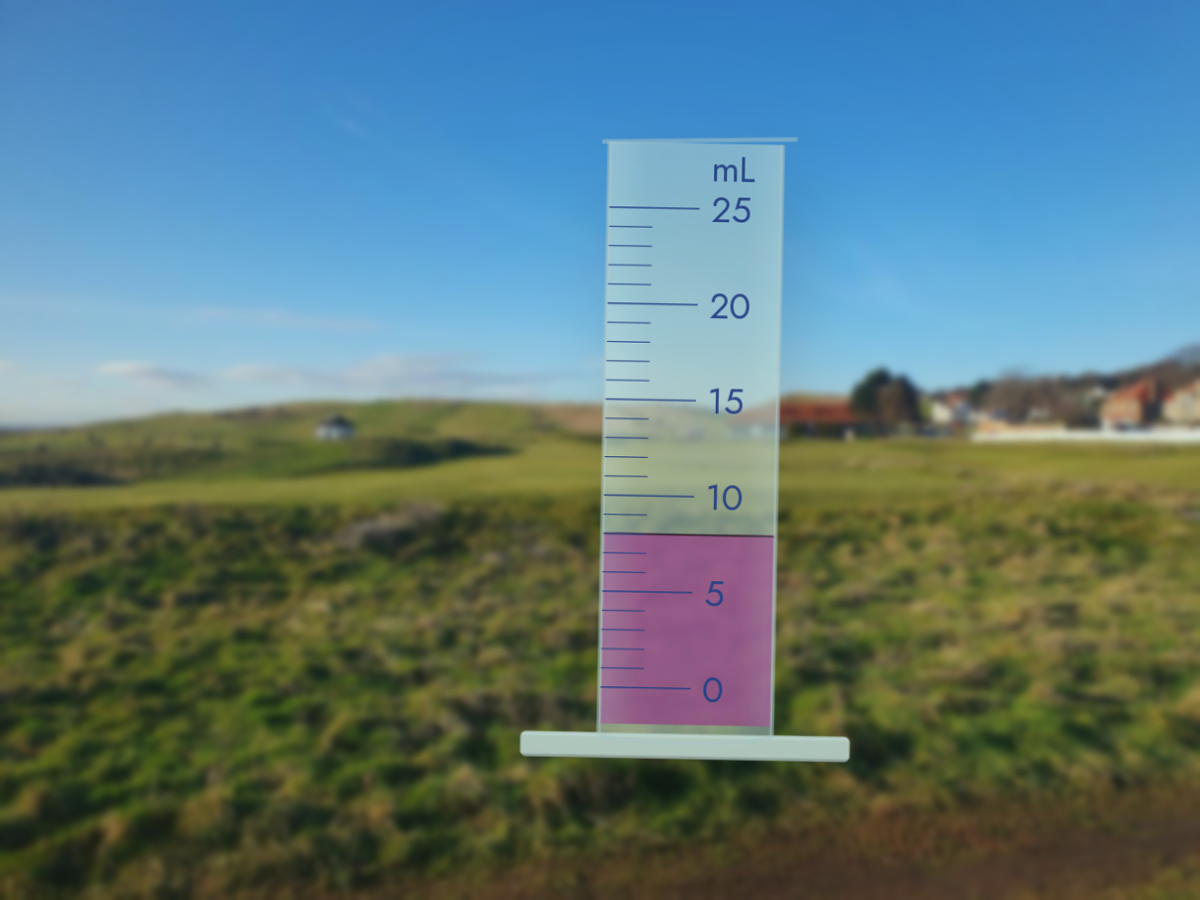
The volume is 8 mL
